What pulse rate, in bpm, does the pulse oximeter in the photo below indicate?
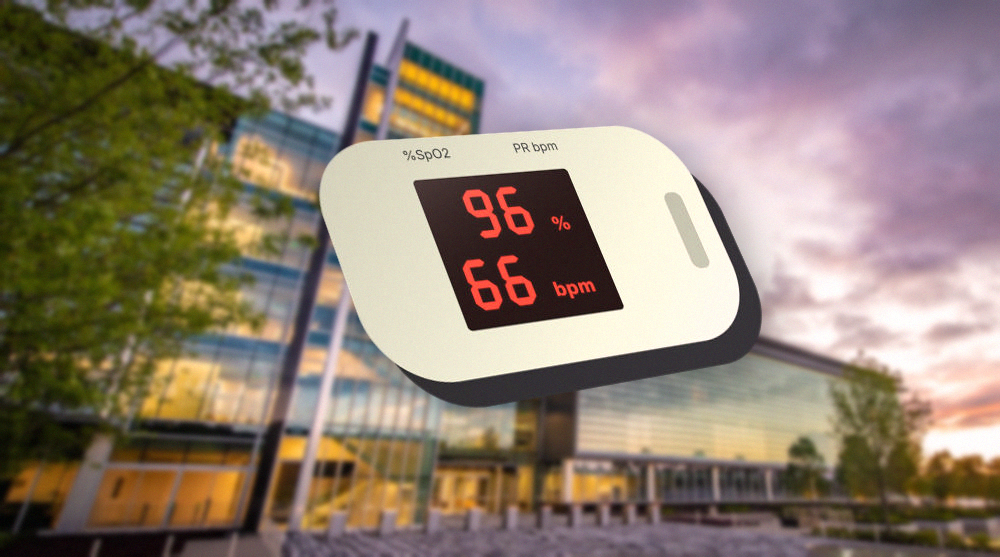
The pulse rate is 66 bpm
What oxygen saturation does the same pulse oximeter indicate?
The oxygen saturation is 96 %
